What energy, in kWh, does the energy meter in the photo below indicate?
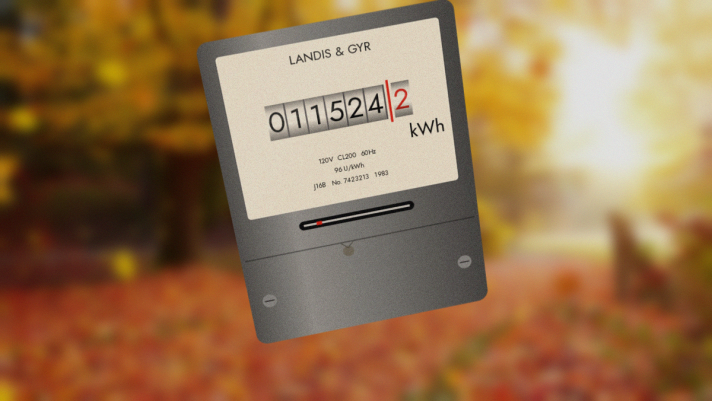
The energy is 11524.2 kWh
